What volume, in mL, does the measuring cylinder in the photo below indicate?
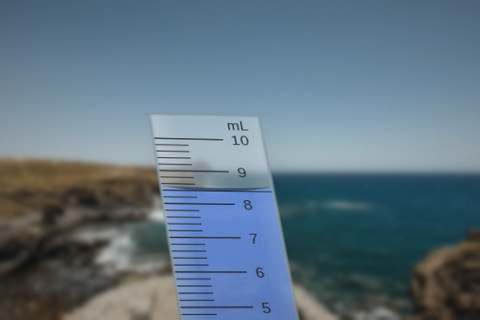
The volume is 8.4 mL
